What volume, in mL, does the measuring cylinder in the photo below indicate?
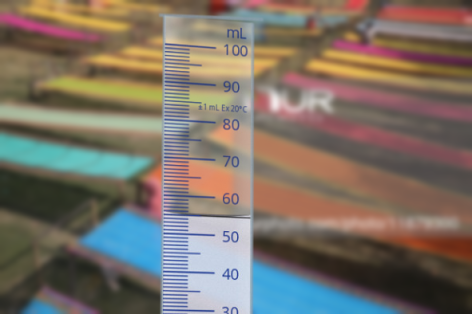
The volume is 55 mL
